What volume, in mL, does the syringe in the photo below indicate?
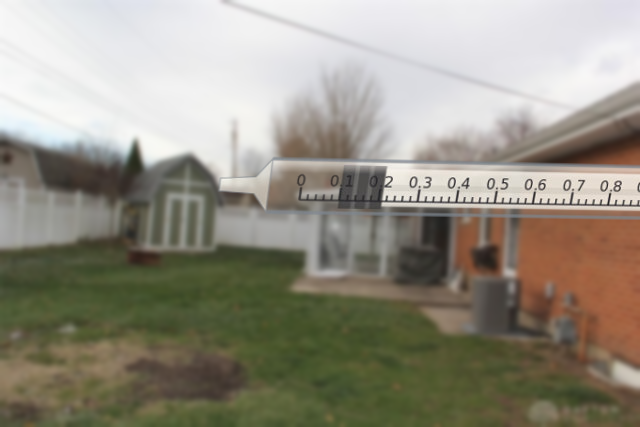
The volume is 0.1 mL
